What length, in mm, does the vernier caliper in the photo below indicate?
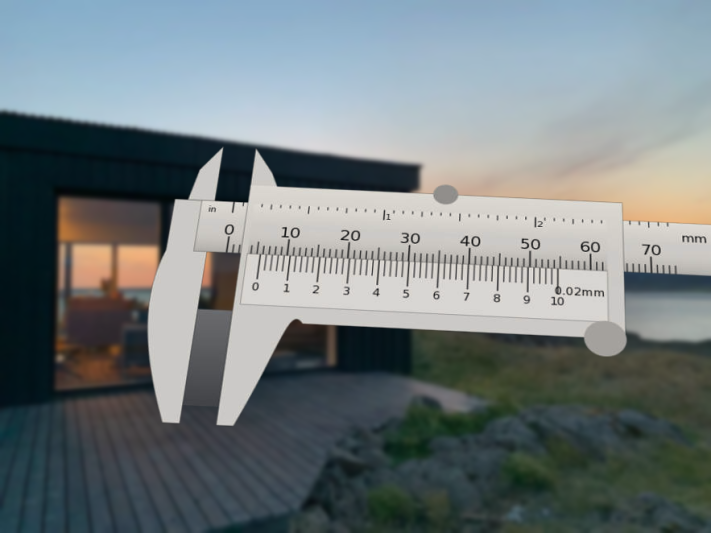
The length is 5.6 mm
